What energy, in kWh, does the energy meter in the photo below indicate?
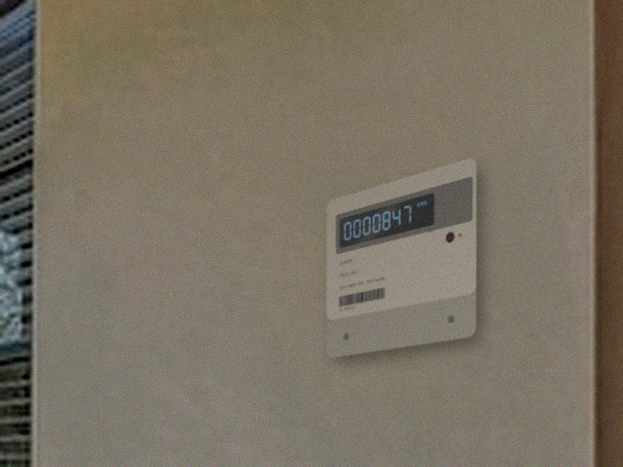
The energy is 847 kWh
